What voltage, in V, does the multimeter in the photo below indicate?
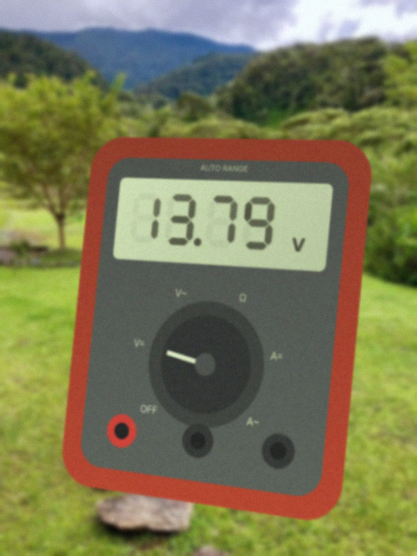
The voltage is 13.79 V
